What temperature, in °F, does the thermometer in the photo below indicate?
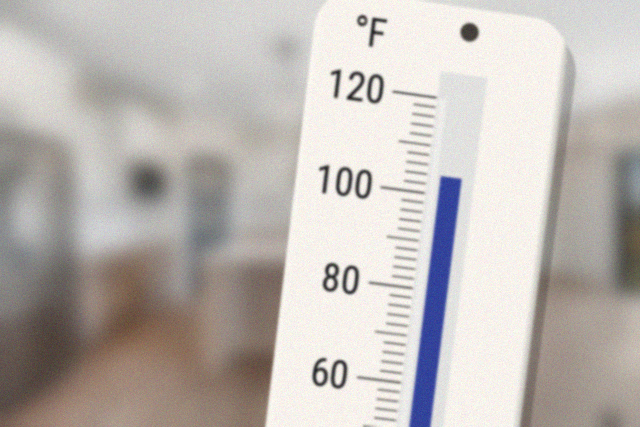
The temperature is 104 °F
